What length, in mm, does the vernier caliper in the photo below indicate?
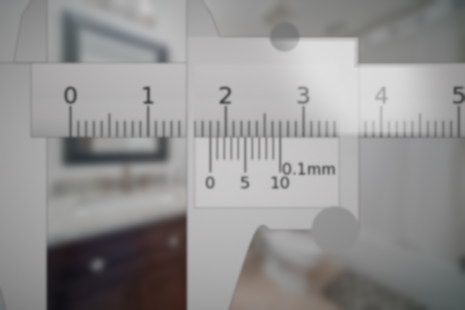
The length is 18.0 mm
